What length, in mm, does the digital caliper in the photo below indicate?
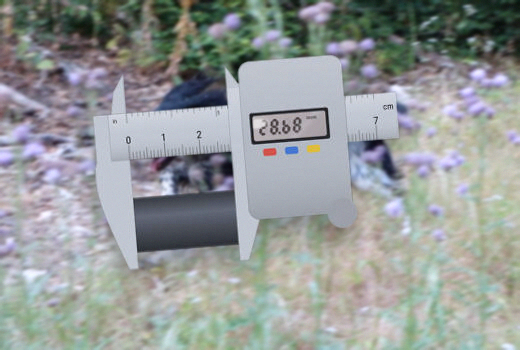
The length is 28.68 mm
